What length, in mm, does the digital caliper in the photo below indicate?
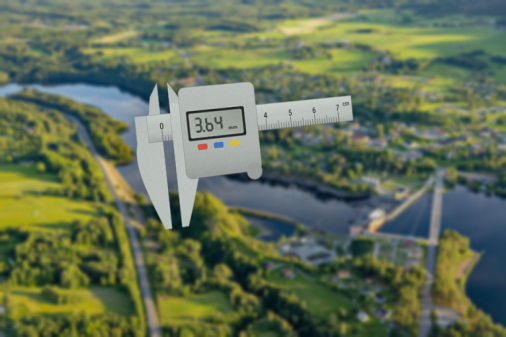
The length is 3.64 mm
